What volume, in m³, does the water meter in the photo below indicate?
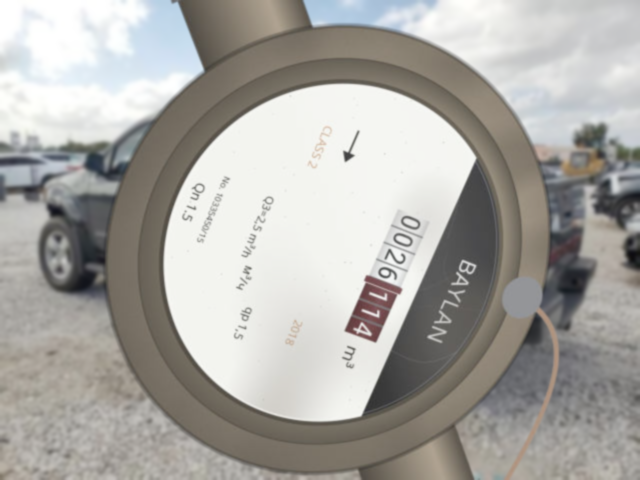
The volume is 26.114 m³
